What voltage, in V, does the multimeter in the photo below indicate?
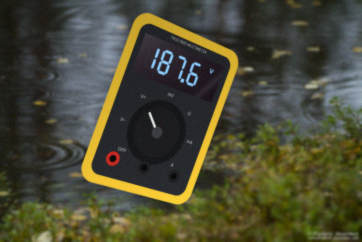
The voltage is 187.6 V
